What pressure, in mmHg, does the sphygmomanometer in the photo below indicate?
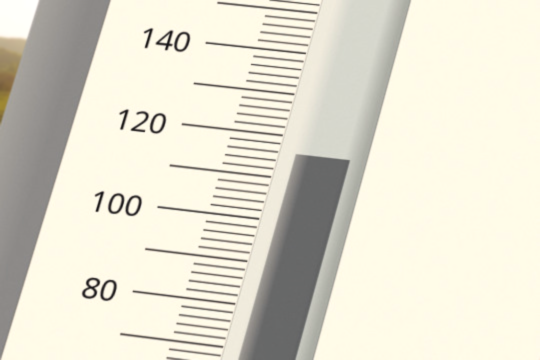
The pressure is 116 mmHg
